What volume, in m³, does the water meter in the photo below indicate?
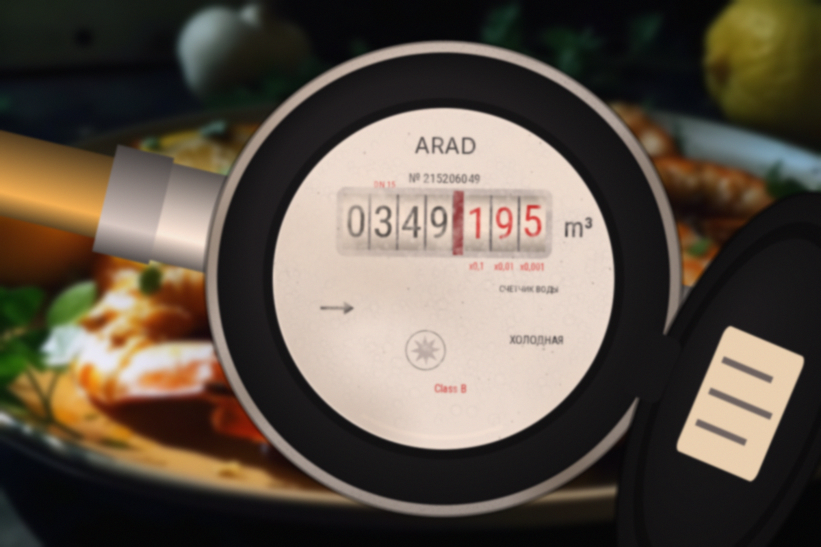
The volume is 349.195 m³
